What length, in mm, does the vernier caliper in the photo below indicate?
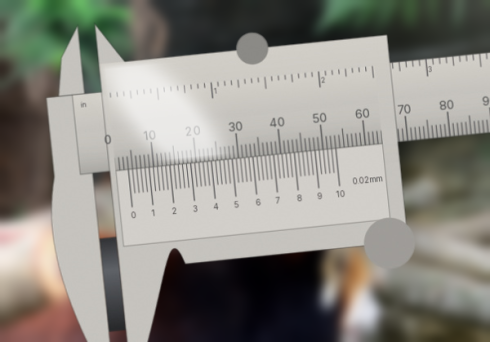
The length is 4.0 mm
